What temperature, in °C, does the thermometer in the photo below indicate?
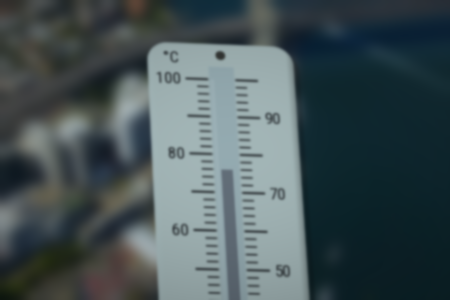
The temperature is 76 °C
